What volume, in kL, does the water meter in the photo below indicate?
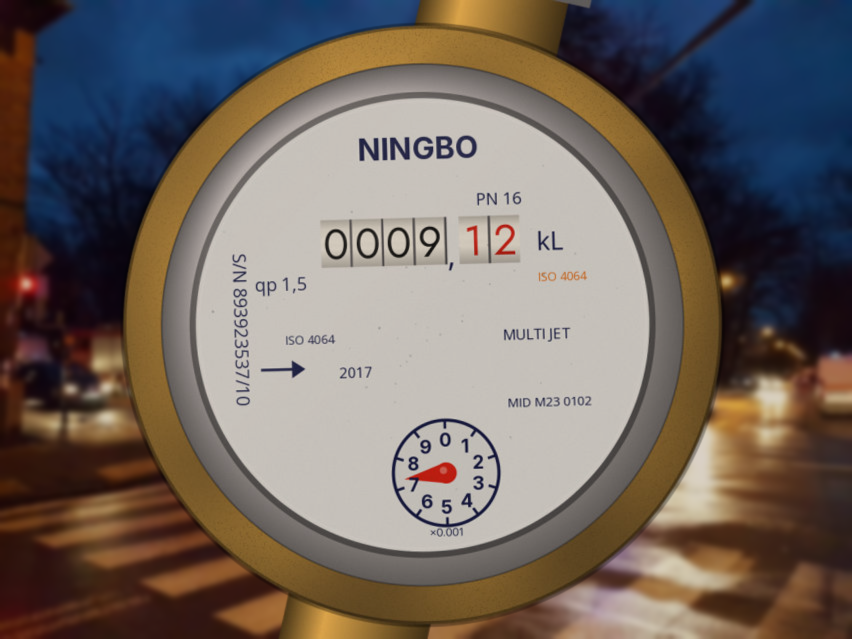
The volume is 9.127 kL
